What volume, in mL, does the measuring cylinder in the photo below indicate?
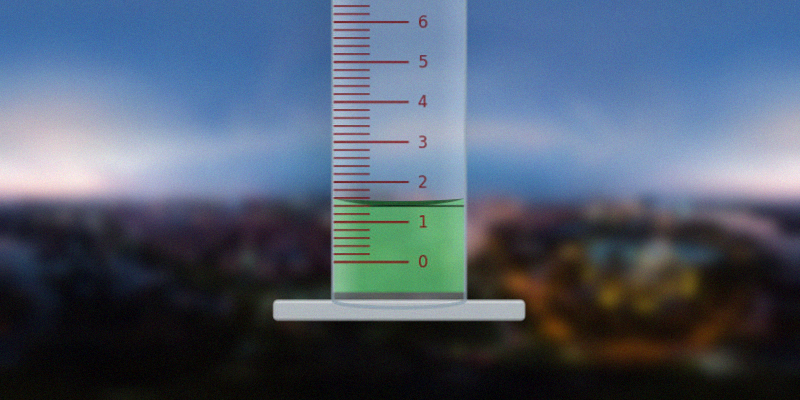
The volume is 1.4 mL
